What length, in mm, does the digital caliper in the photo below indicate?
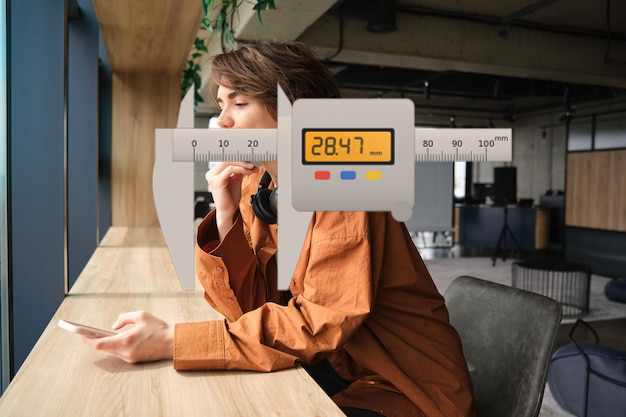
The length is 28.47 mm
